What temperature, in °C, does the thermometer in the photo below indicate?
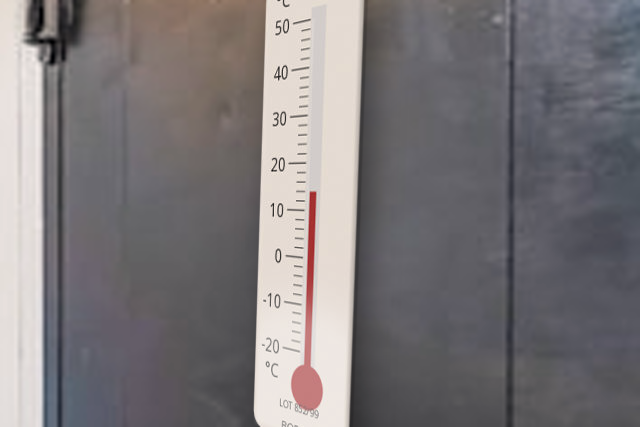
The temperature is 14 °C
